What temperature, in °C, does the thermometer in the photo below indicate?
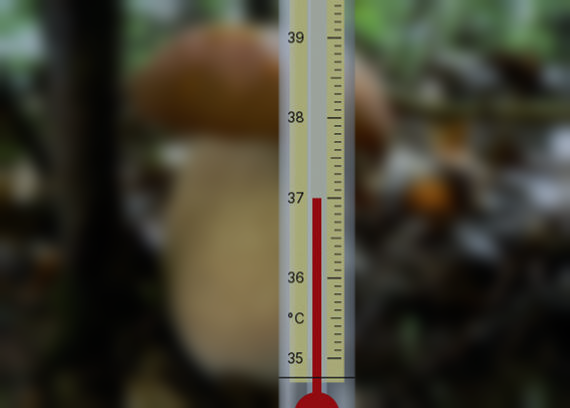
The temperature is 37 °C
